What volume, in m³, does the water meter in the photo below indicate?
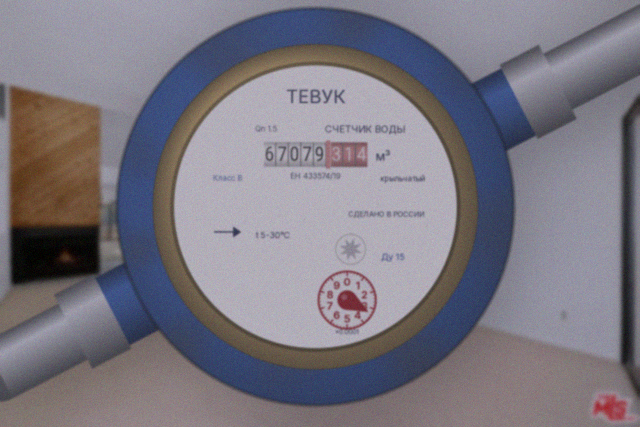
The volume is 67079.3143 m³
